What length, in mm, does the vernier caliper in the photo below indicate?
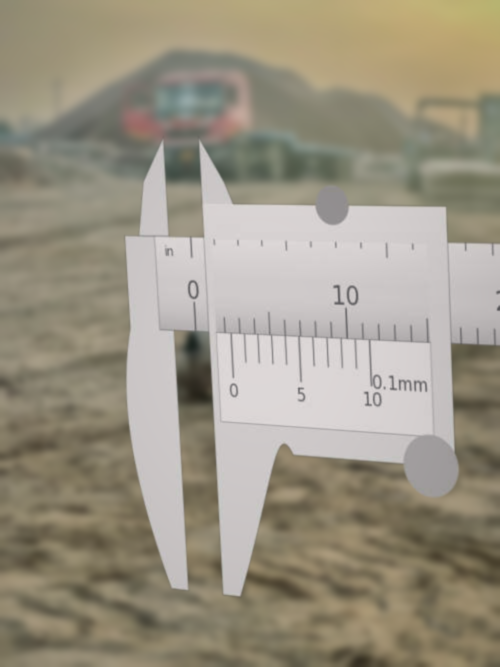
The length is 2.4 mm
